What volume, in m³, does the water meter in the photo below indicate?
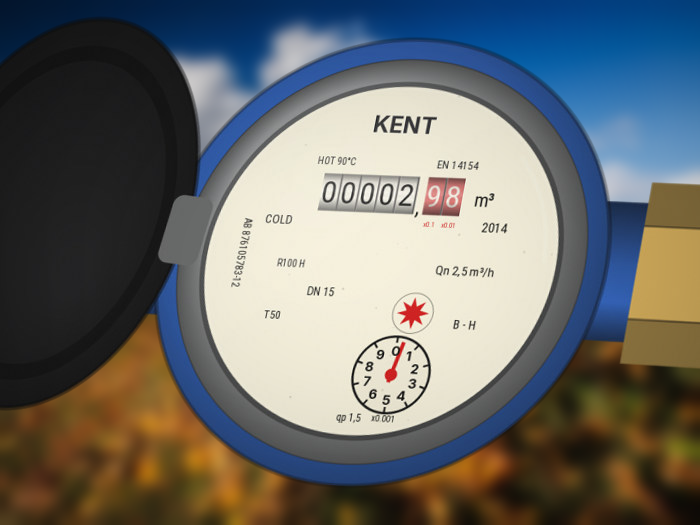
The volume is 2.980 m³
